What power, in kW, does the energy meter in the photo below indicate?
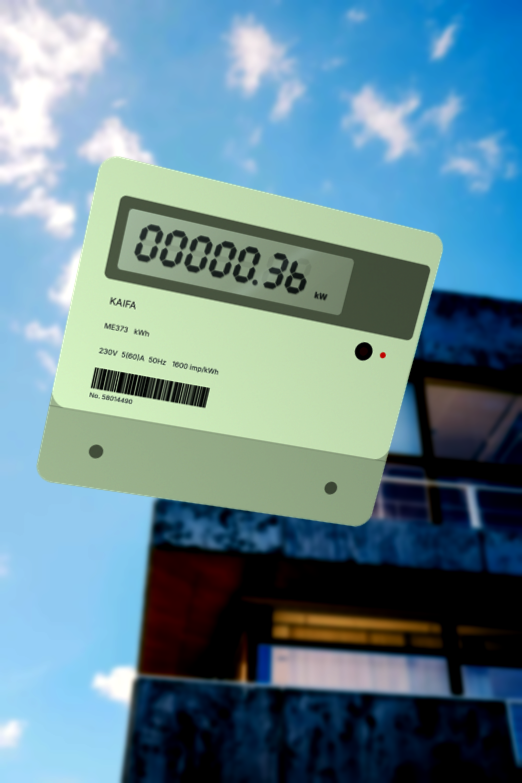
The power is 0.36 kW
